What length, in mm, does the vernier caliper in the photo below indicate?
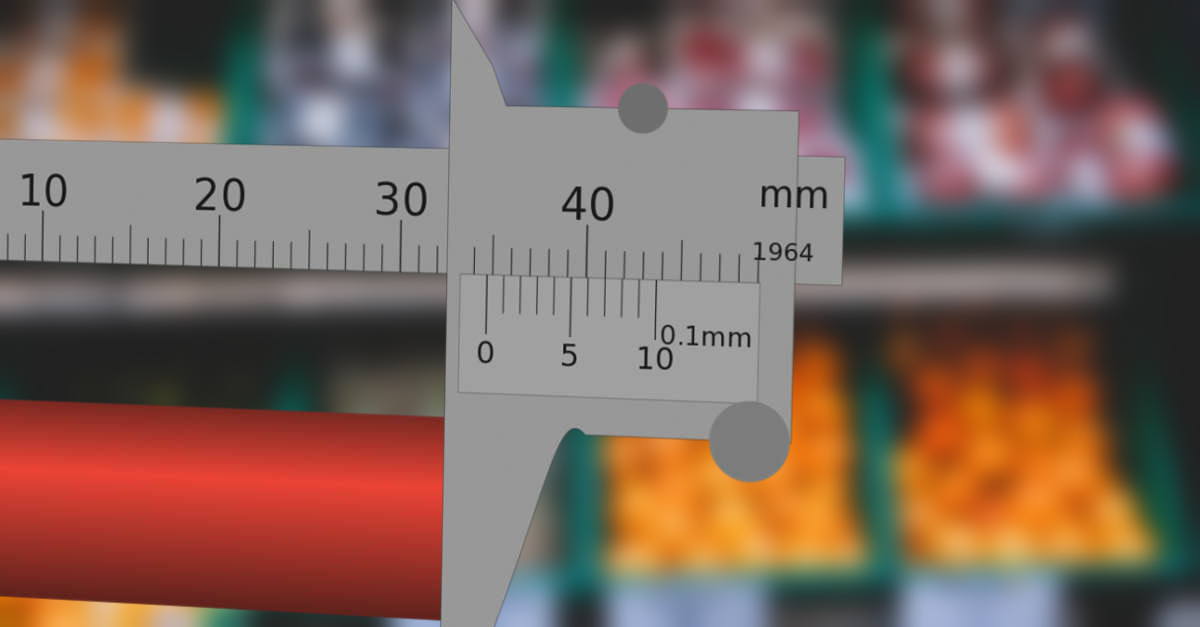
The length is 34.7 mm
